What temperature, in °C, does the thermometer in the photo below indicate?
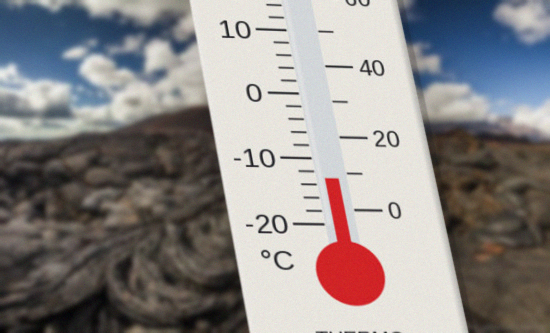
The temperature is -13 °C
